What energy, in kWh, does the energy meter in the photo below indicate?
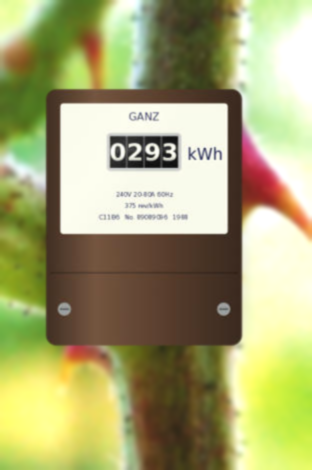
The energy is 293 kWh
